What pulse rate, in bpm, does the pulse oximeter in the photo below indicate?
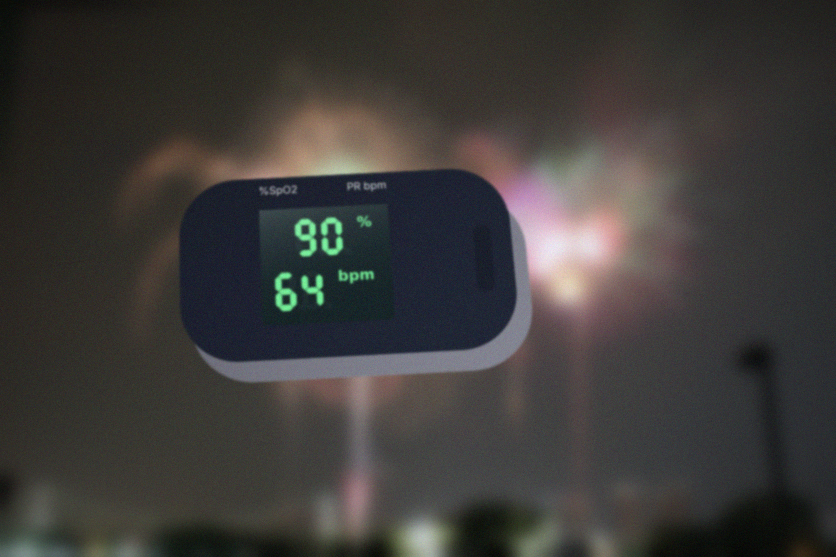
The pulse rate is 64 bpm
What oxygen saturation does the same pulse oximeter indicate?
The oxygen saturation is 90 %
